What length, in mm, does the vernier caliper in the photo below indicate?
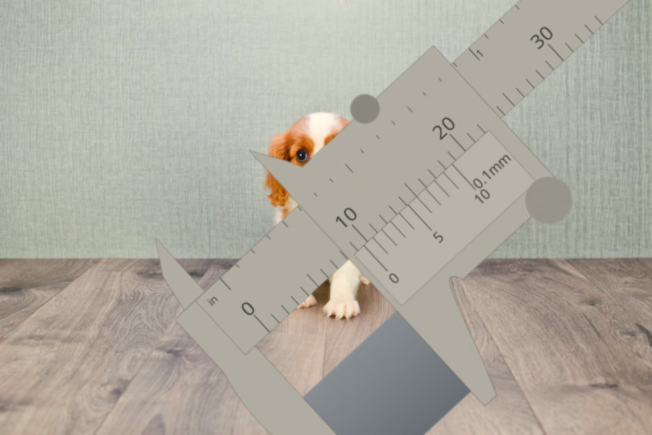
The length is 9.6 mm
